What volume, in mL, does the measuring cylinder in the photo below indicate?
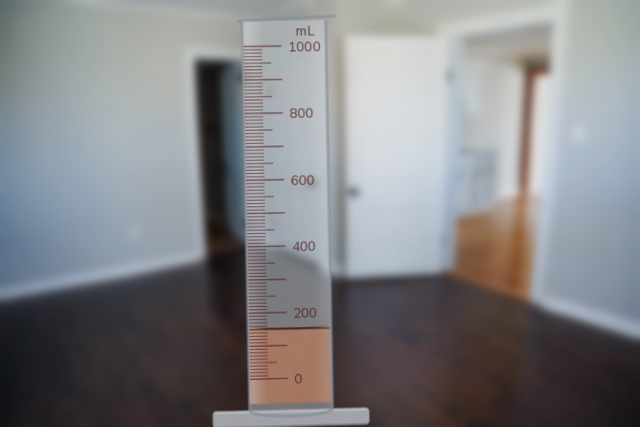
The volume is 150 mL
